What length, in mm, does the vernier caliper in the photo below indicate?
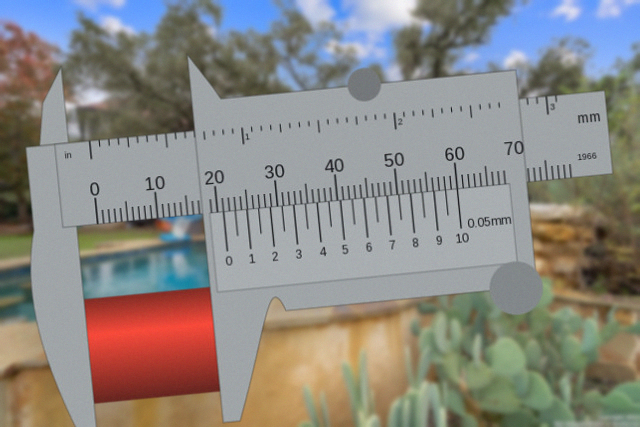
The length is 21.0 mm
